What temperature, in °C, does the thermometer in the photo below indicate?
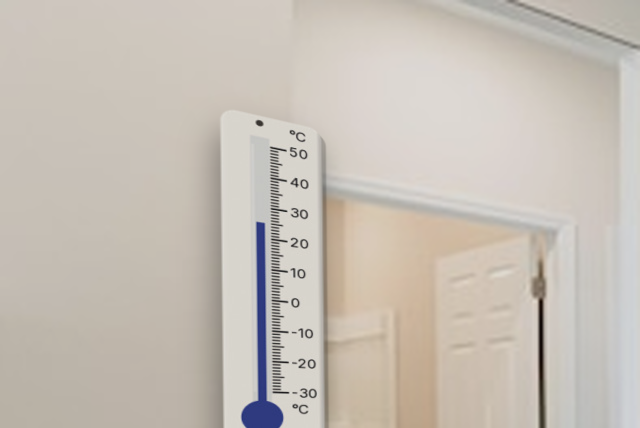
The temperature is 25 °C
